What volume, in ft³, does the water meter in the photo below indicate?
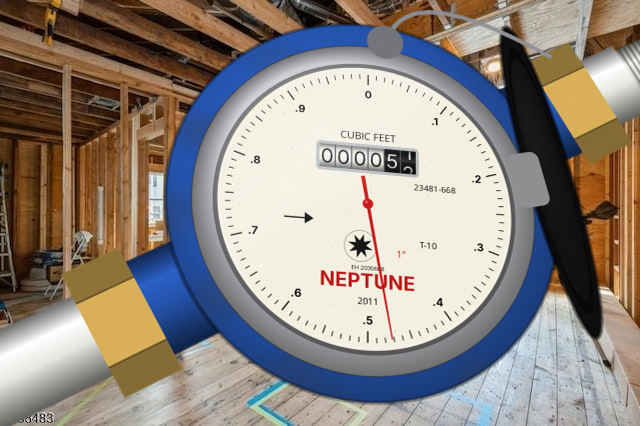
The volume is 51.47 ft³
